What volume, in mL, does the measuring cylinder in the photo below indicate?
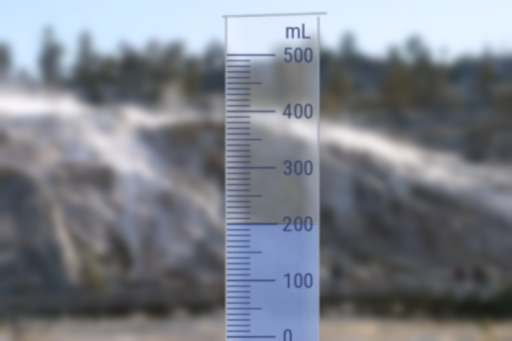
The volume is 200 mL
